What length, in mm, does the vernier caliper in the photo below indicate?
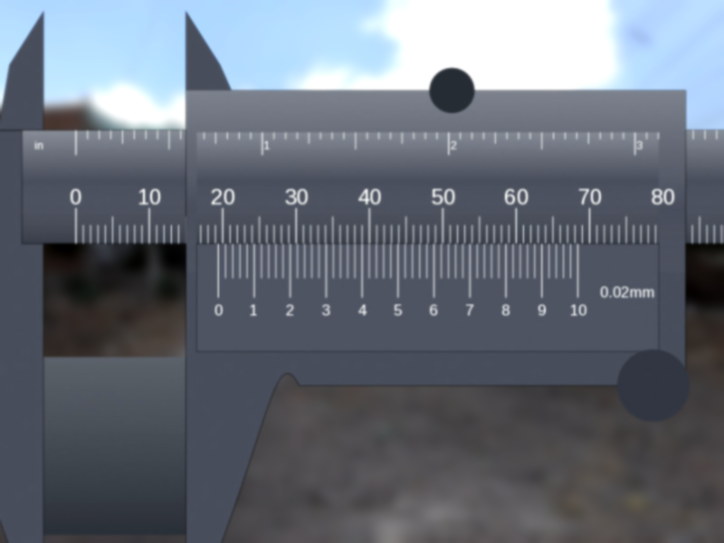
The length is 19.4 mm
